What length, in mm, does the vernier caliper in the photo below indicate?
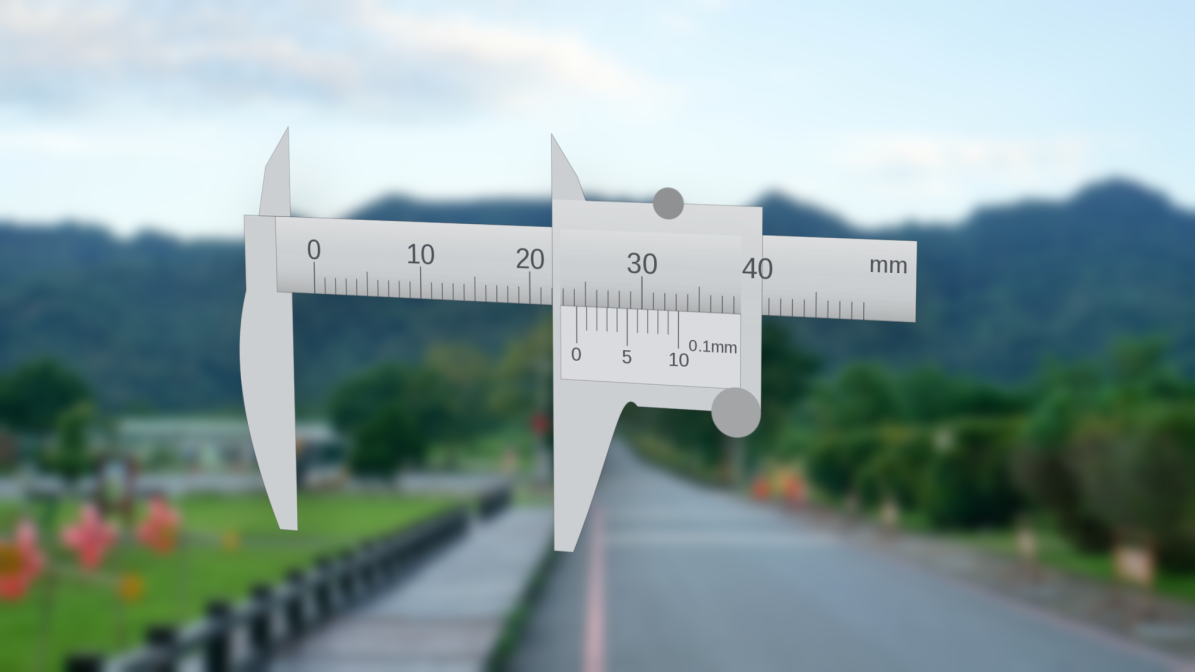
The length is 24.2 mm
